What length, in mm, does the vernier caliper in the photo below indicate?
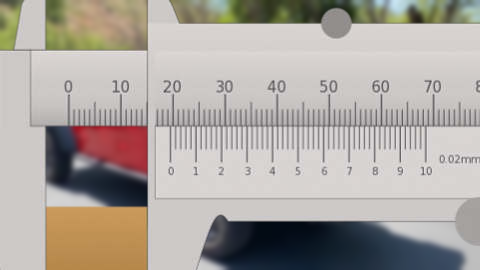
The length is 19.5 mm
